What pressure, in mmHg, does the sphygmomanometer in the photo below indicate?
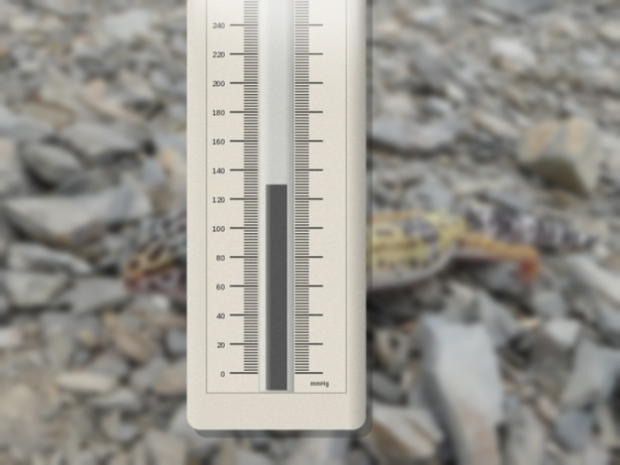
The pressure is 130 mmHg
